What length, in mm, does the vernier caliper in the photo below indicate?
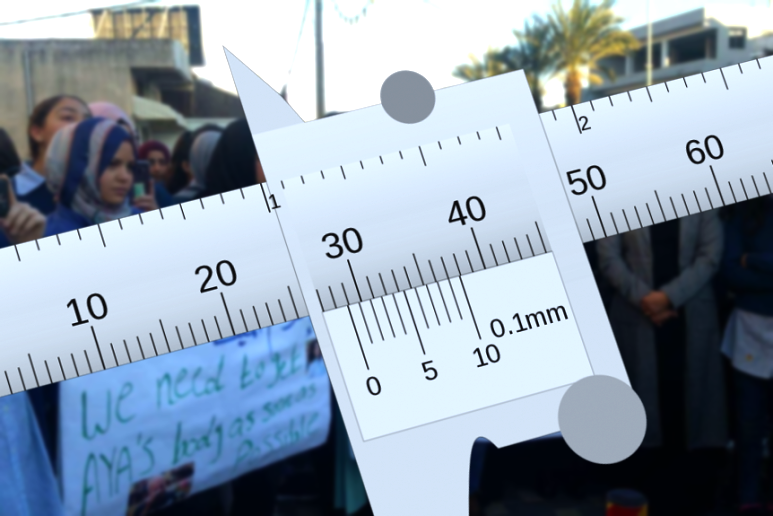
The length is 28.9 mm
